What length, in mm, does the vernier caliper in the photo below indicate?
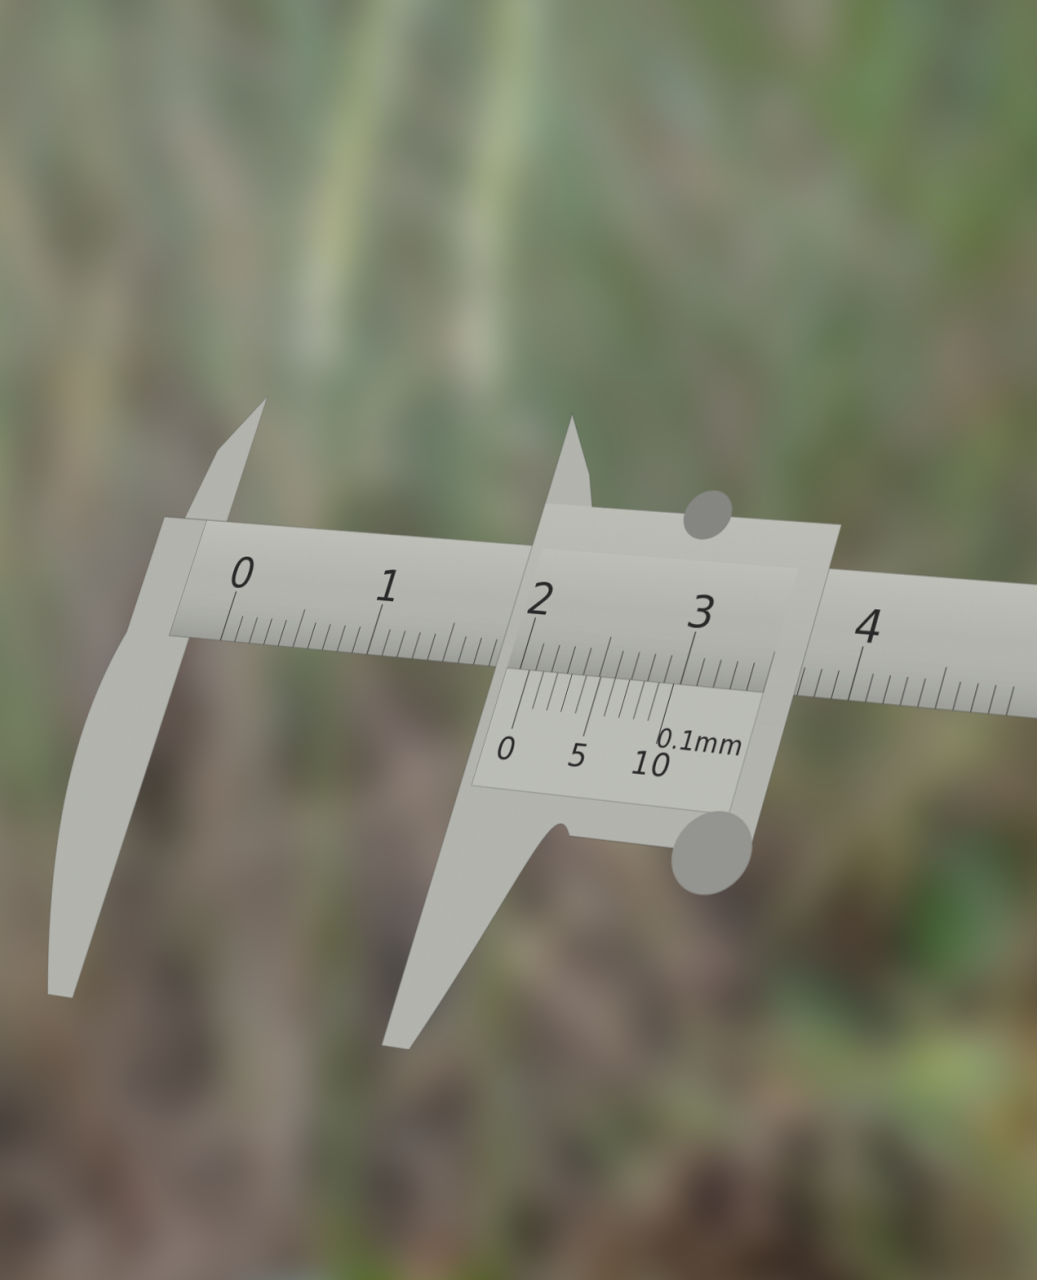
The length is 20.6 mm
